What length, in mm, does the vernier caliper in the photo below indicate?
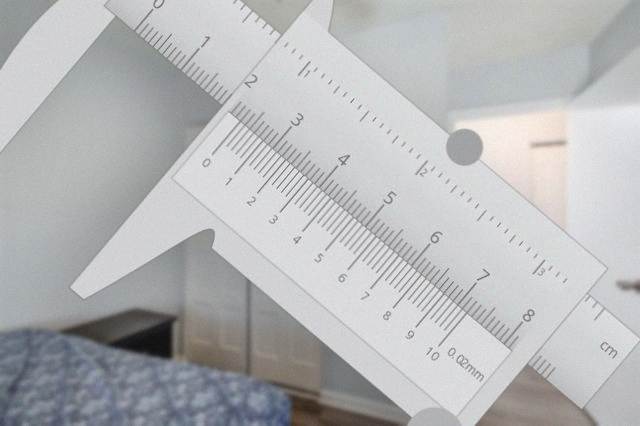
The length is 23.0 mm
